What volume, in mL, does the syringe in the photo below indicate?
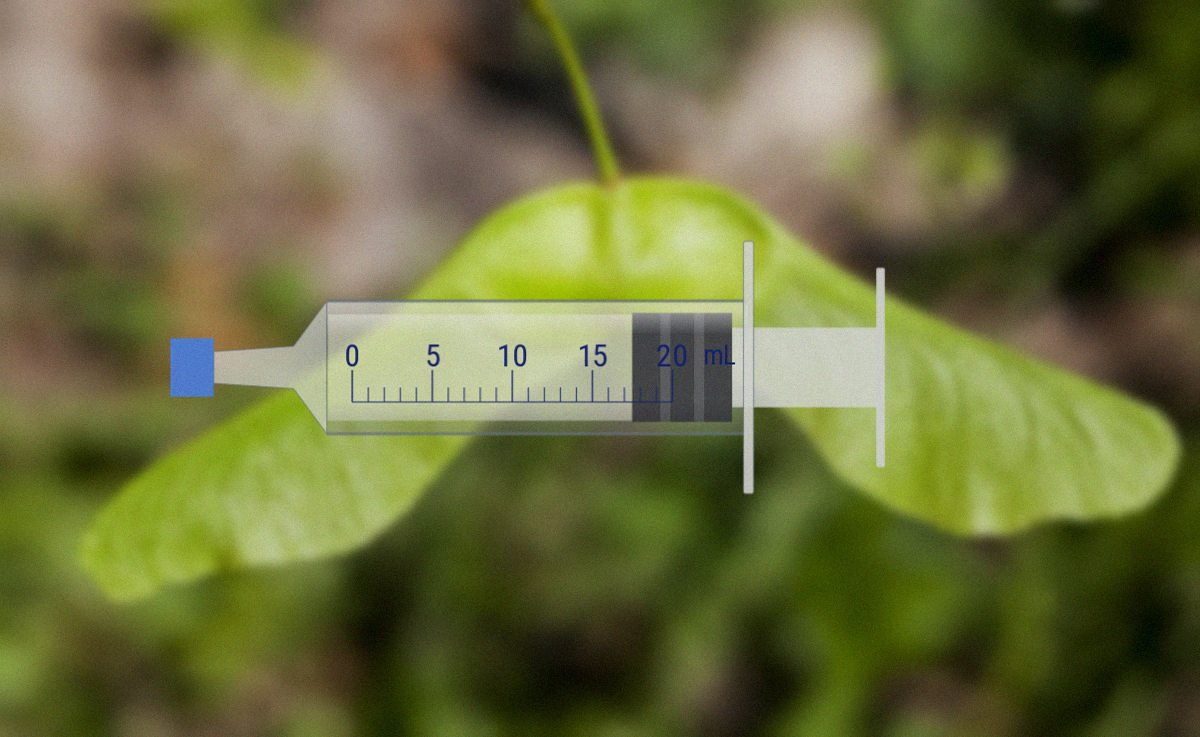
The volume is 17.5 mL
